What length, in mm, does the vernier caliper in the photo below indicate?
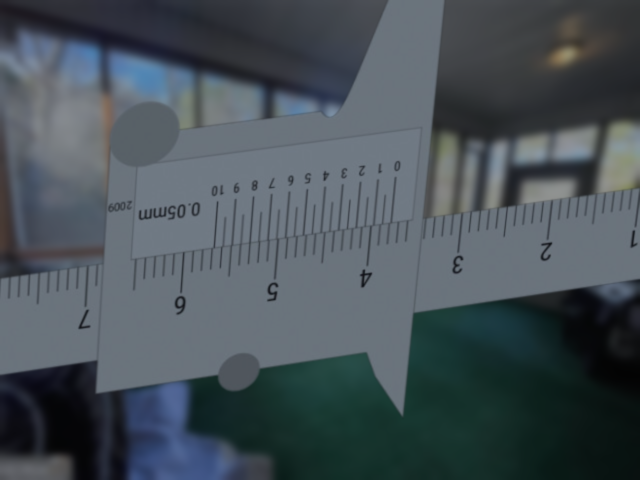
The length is 37.8 mm
